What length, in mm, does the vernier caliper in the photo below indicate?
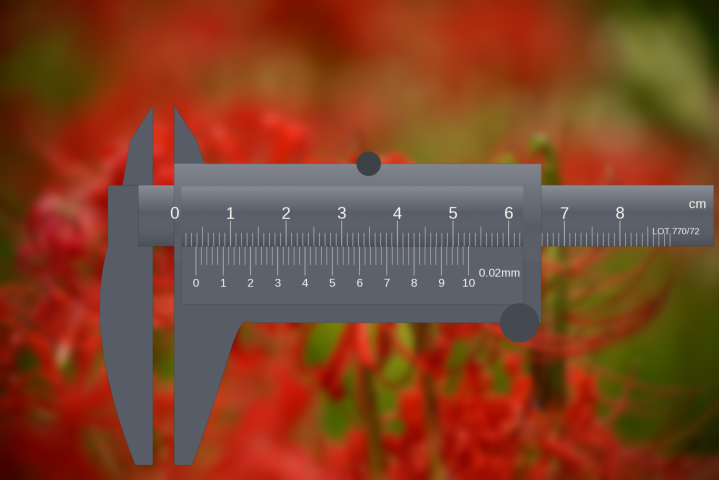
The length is 3.8 mm
